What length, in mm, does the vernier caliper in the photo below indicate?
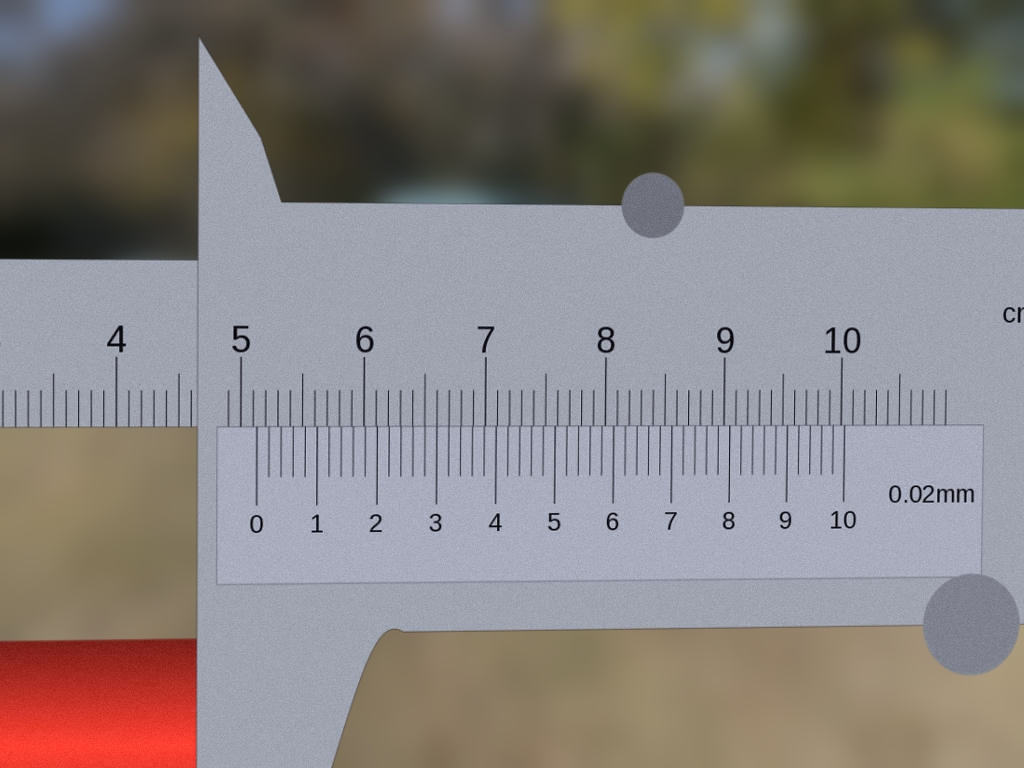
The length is 51.3 mm
